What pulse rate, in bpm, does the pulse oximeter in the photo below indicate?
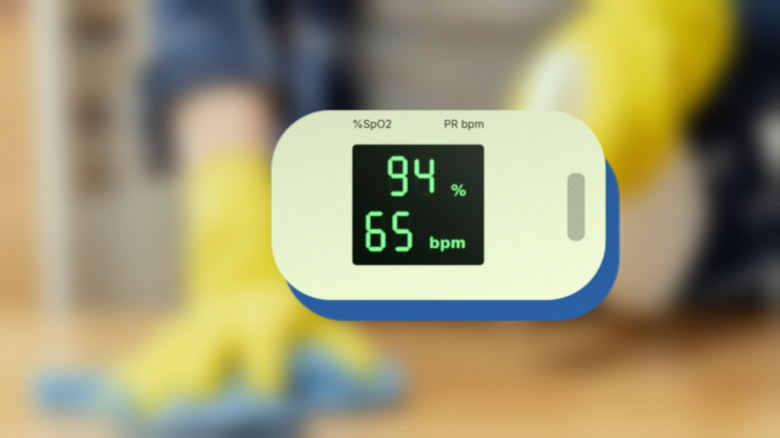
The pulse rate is 65 bpm
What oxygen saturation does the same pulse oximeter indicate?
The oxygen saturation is 94 %
